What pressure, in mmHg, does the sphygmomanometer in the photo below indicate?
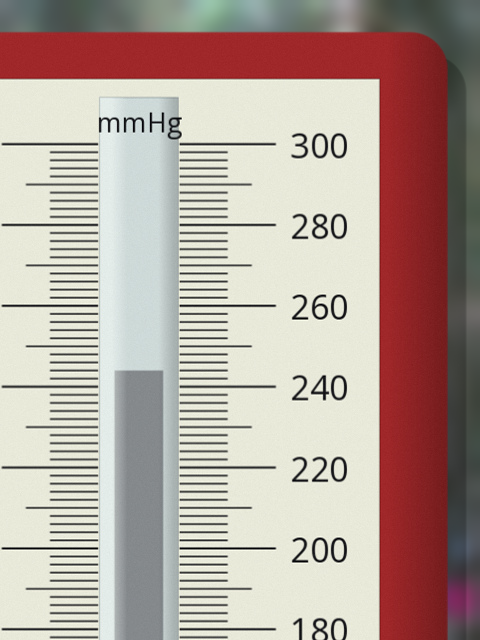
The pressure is 244 mmHg
